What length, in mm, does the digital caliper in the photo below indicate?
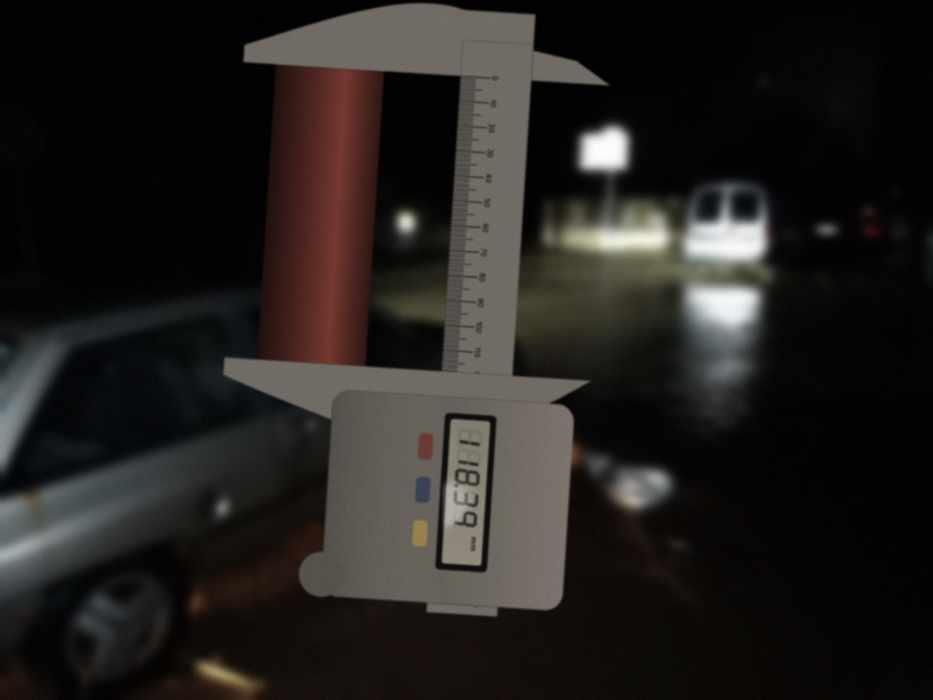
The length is 118.39 mm
